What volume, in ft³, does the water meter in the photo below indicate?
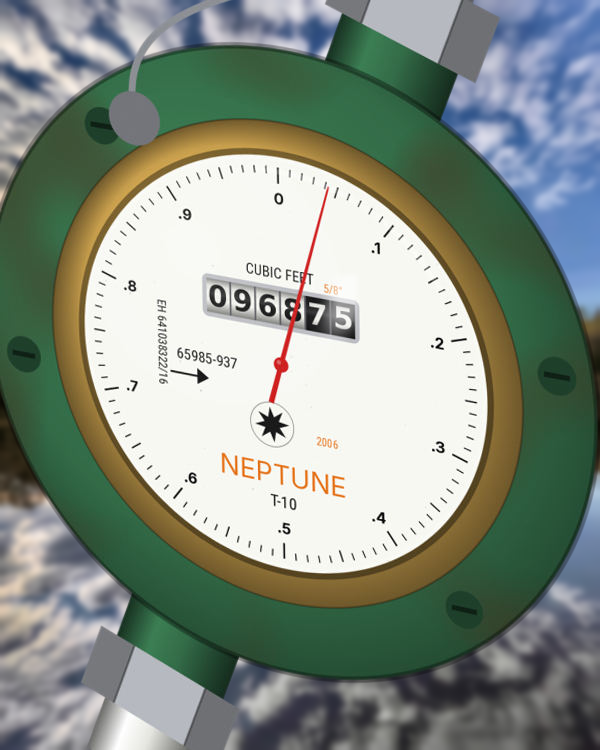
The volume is 96875.04 ft³
